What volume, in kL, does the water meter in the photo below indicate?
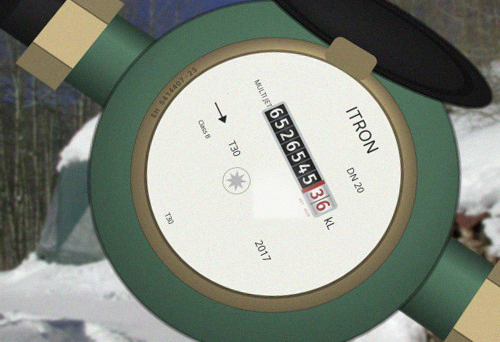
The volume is 6526545.36 kL
